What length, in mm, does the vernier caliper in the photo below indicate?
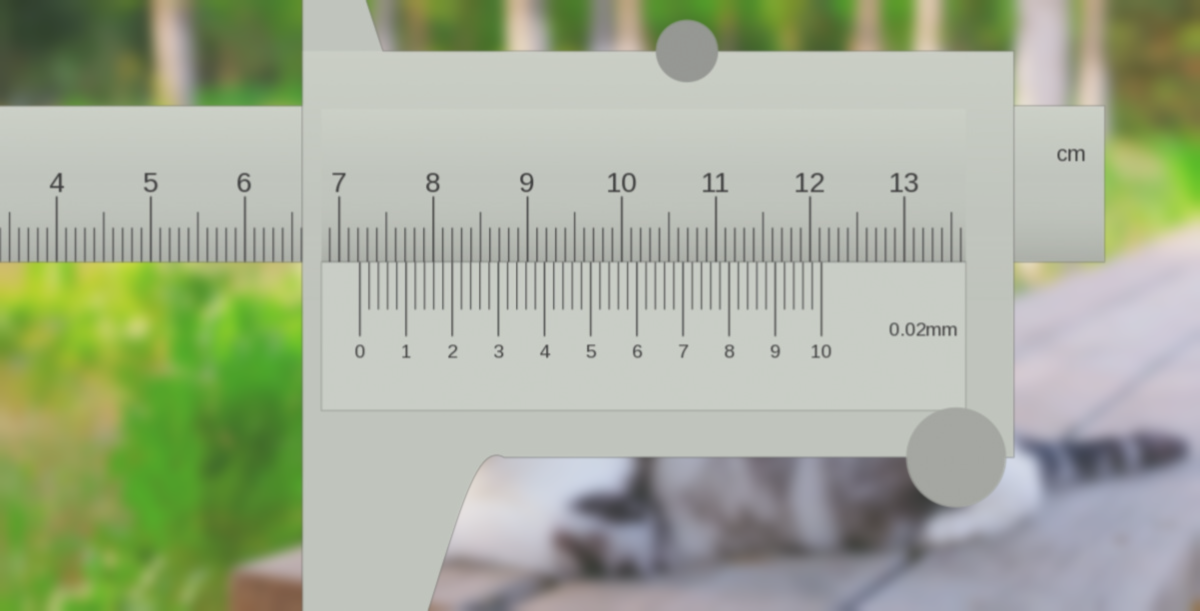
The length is 72.2 mm
